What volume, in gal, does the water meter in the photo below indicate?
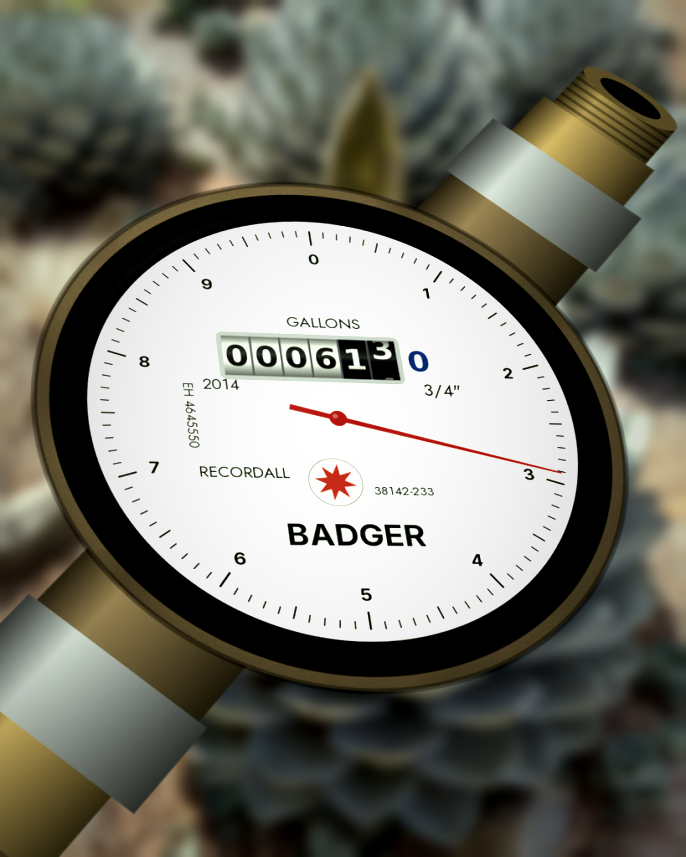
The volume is 6132.9 gal
